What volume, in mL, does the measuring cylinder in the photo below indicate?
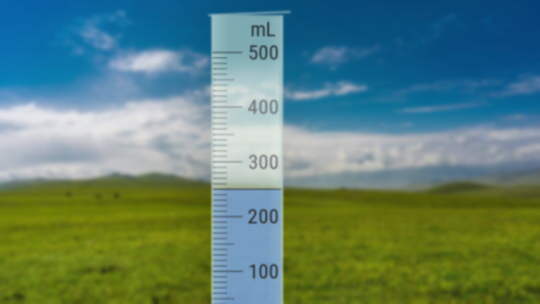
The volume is 250 mL
